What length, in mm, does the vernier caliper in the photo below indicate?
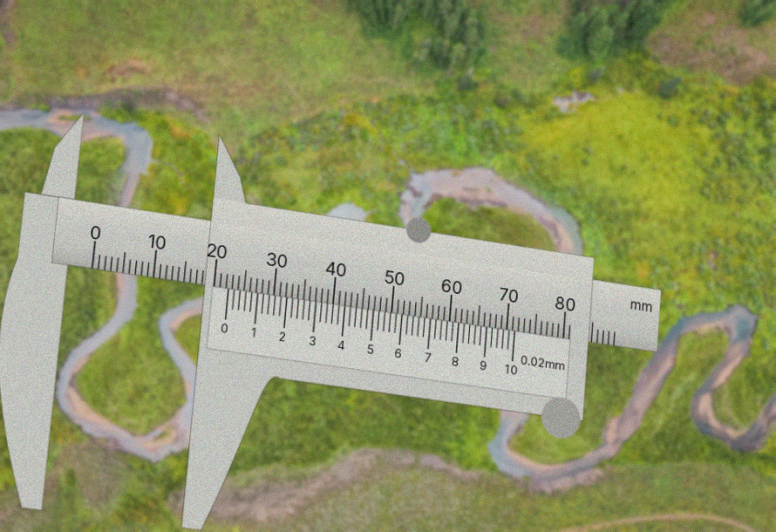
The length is 22.4 mm
